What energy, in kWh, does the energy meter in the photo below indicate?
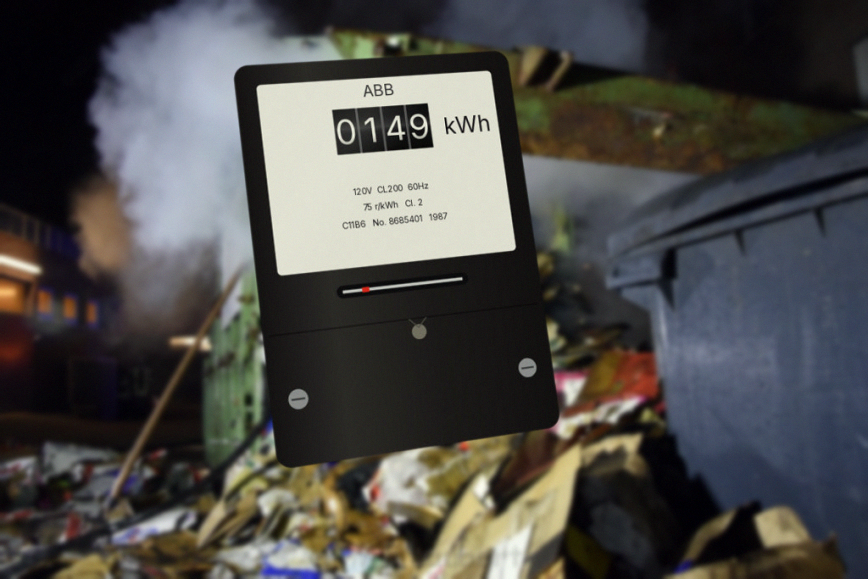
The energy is 149 kWh
